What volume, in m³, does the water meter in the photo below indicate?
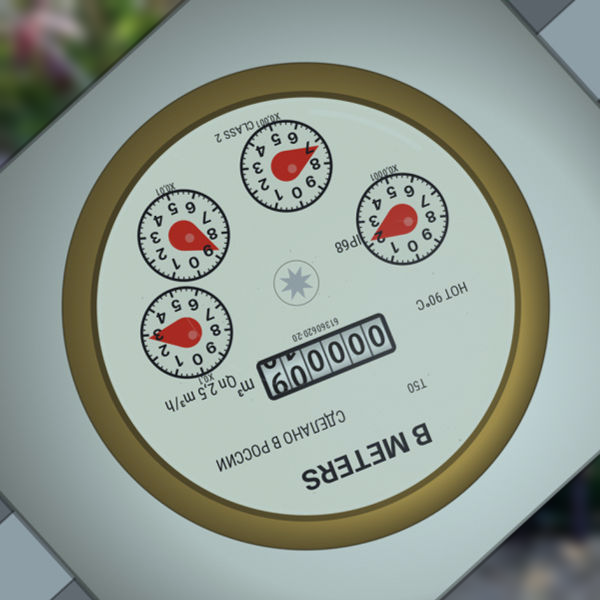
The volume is 9.2872 m³
